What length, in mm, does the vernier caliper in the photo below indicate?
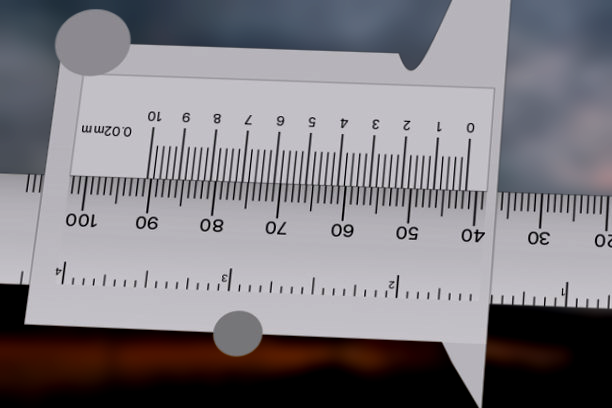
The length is 41.6 mm
